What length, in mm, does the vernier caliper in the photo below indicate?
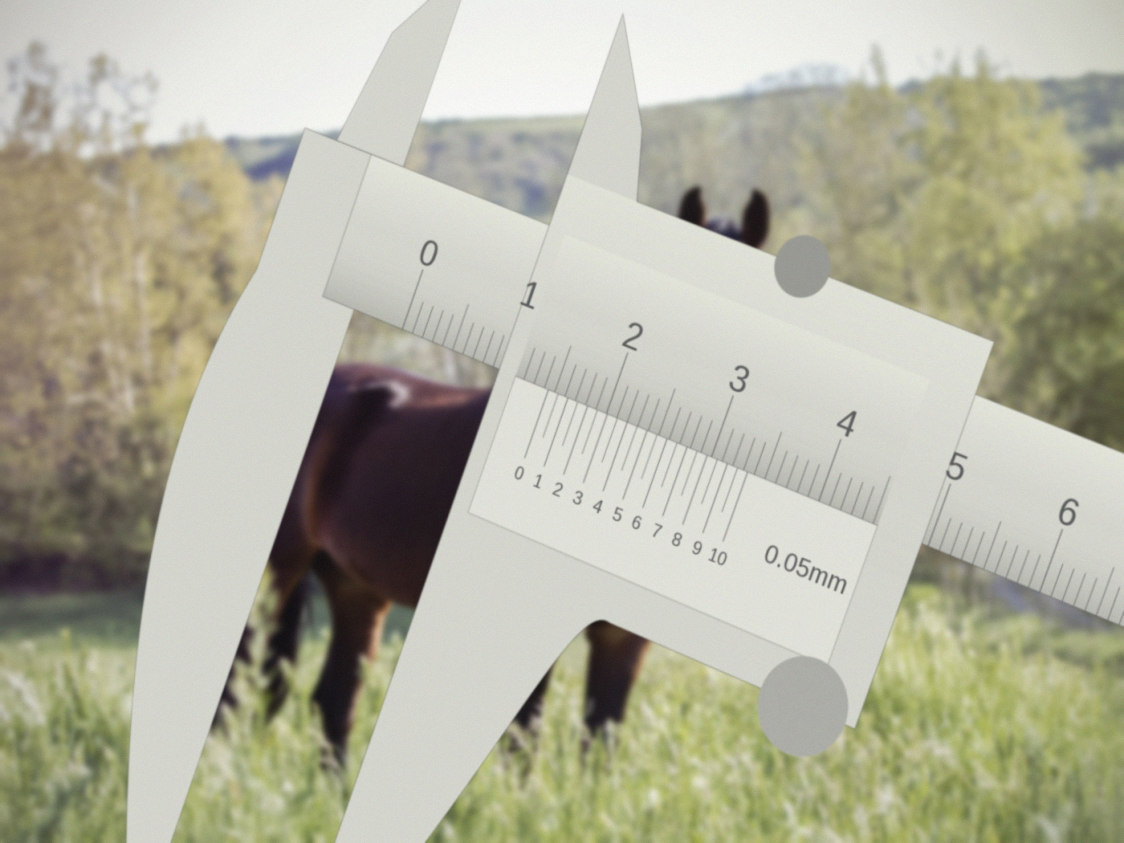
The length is 14.4 mm
